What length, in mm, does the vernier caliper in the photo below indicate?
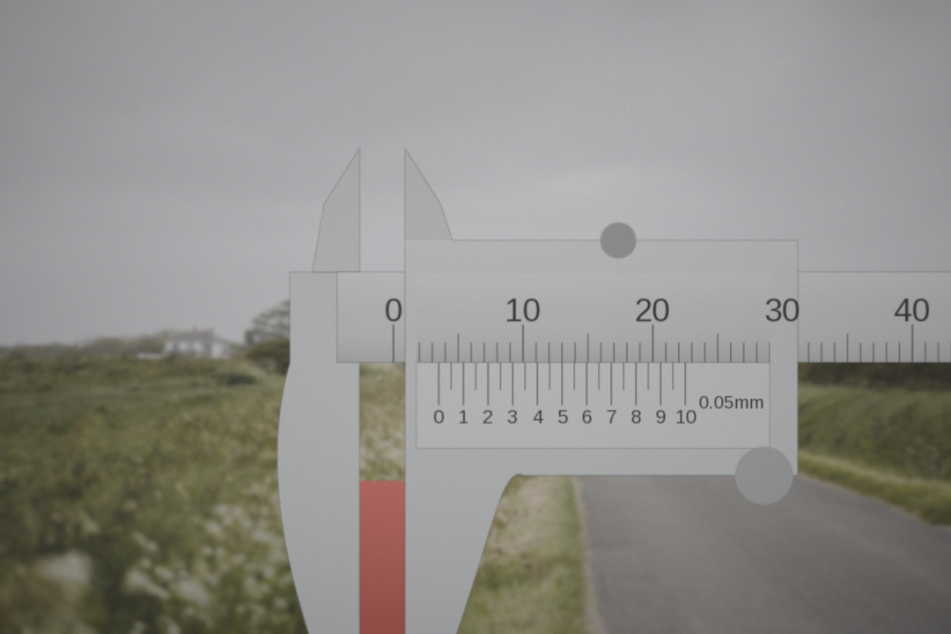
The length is 3.5 mm
